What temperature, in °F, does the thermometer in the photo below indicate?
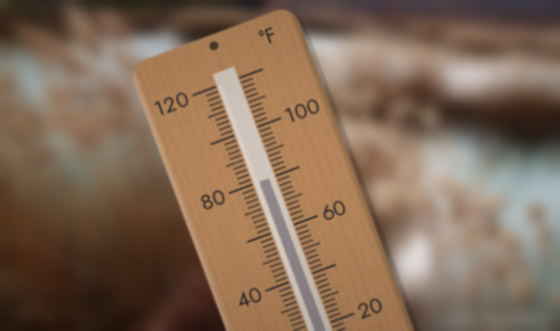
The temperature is 80 °F
